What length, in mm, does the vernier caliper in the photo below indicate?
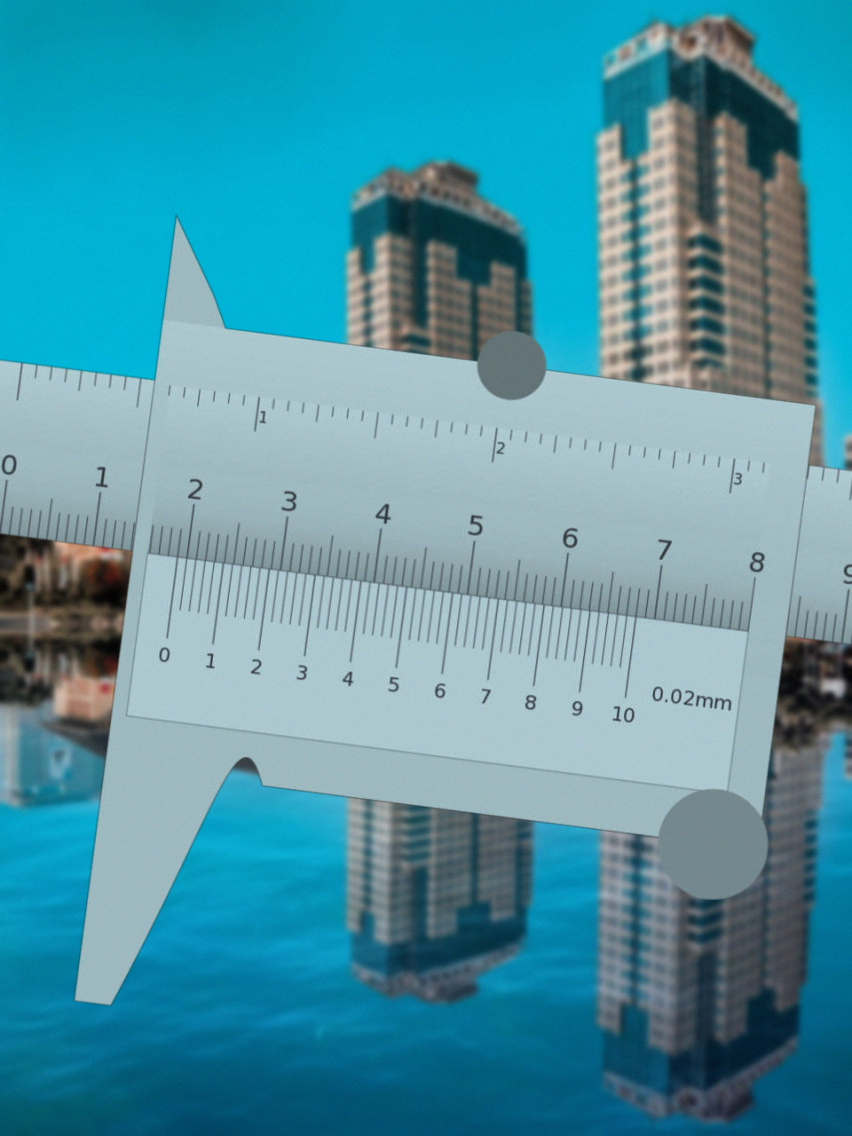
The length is 19.0 mm
